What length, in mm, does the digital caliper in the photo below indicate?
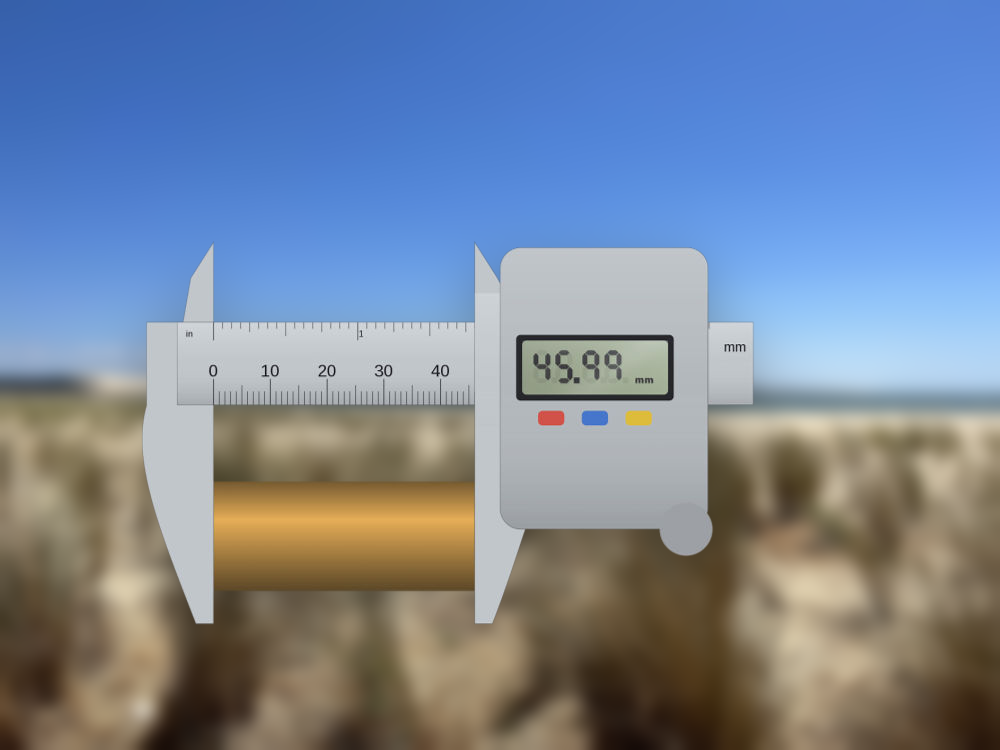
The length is 45.99 mm
